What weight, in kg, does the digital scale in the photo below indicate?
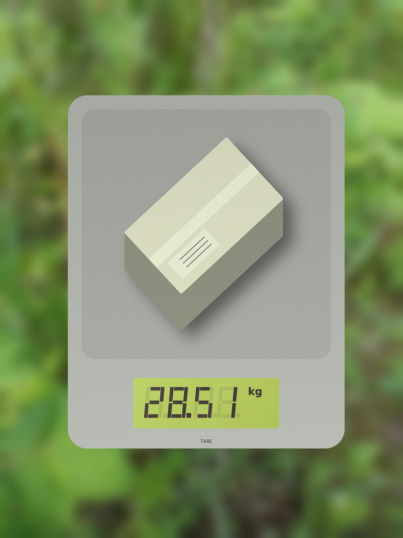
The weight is 28.51 kg
